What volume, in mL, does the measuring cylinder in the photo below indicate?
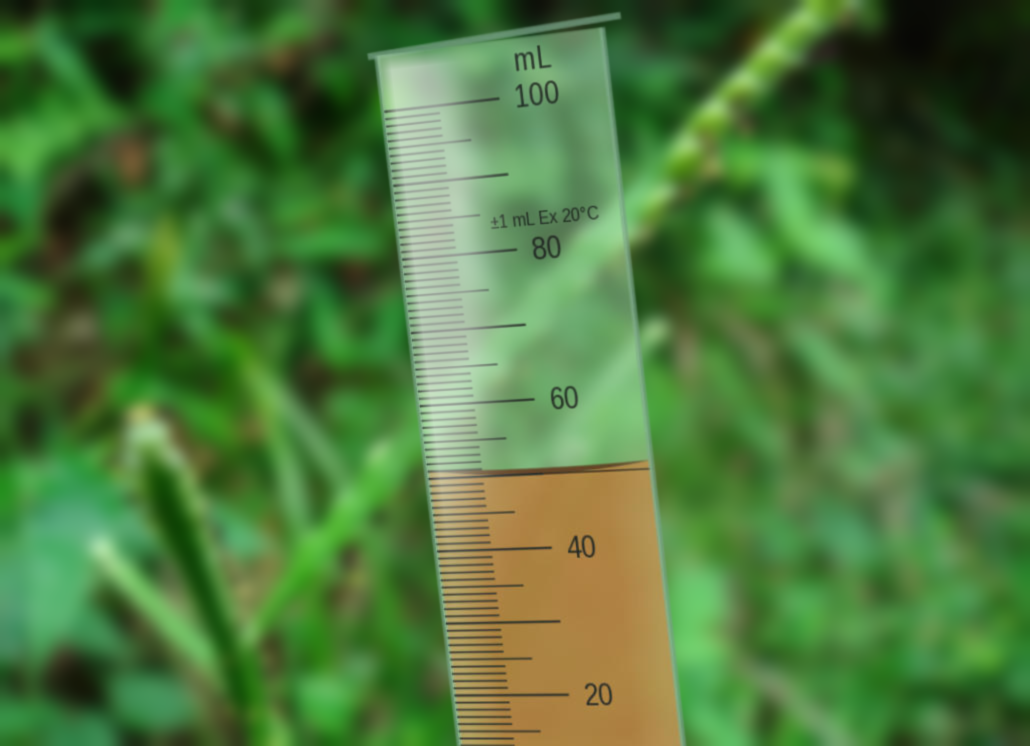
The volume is 50 mL
